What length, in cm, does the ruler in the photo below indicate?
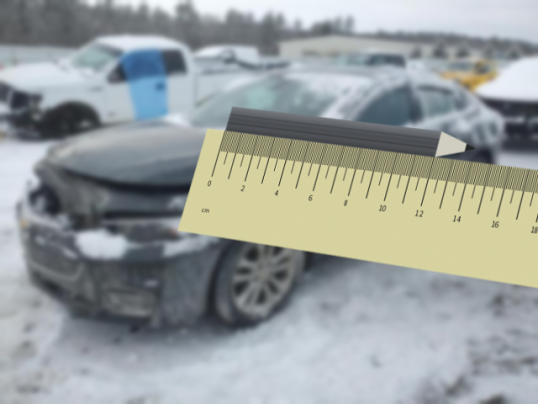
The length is 14 cm
